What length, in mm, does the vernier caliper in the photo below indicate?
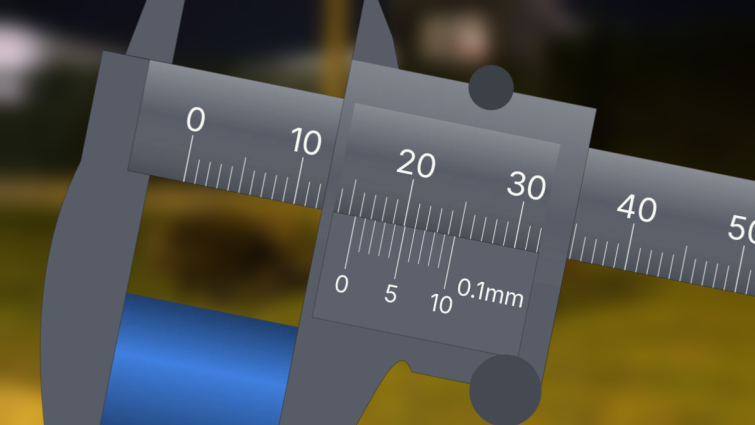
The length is 15.6 mm
